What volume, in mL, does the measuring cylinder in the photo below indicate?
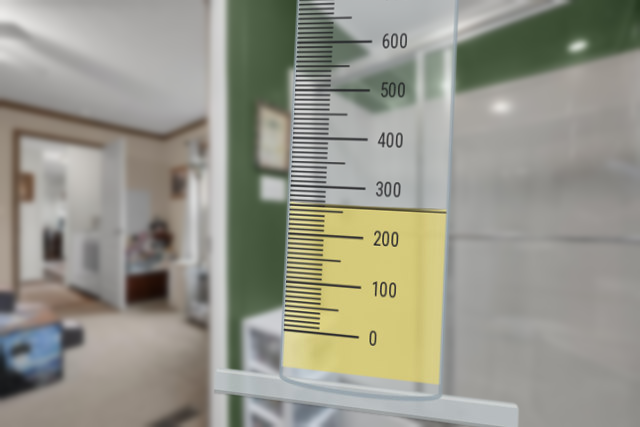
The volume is 260 mL
